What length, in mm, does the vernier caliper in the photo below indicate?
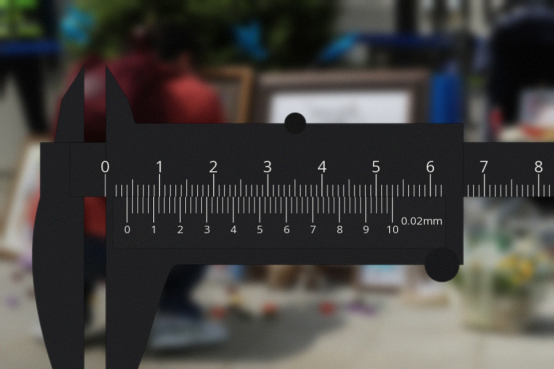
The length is 4.0 mm
